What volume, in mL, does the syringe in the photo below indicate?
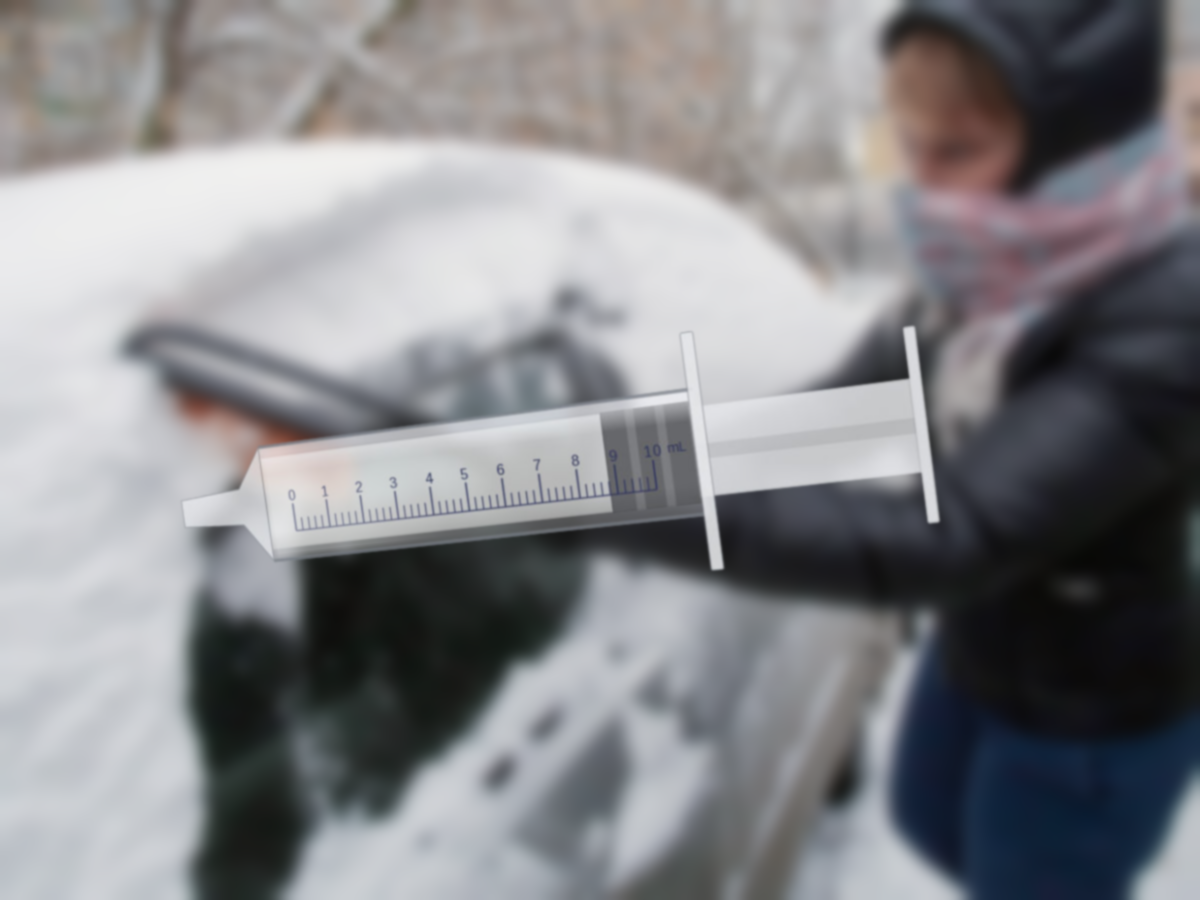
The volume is 8.8 mL
